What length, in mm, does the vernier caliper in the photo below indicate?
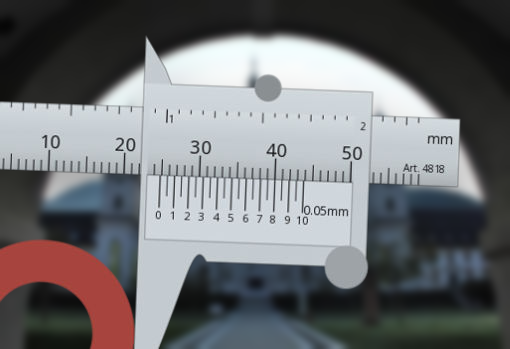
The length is 24.8 mm
